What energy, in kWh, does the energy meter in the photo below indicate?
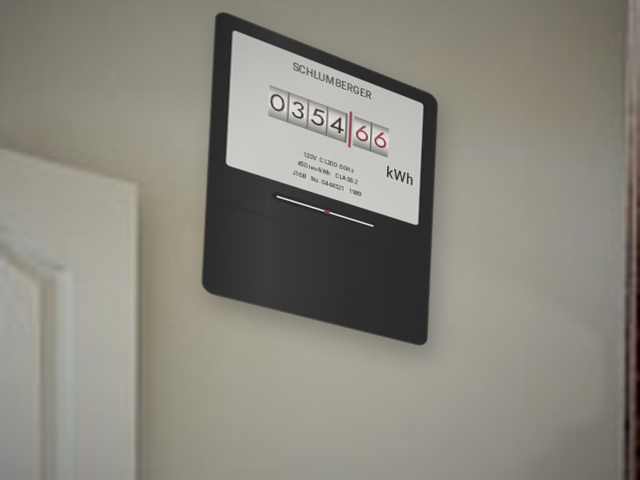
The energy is 354.66 kWh
